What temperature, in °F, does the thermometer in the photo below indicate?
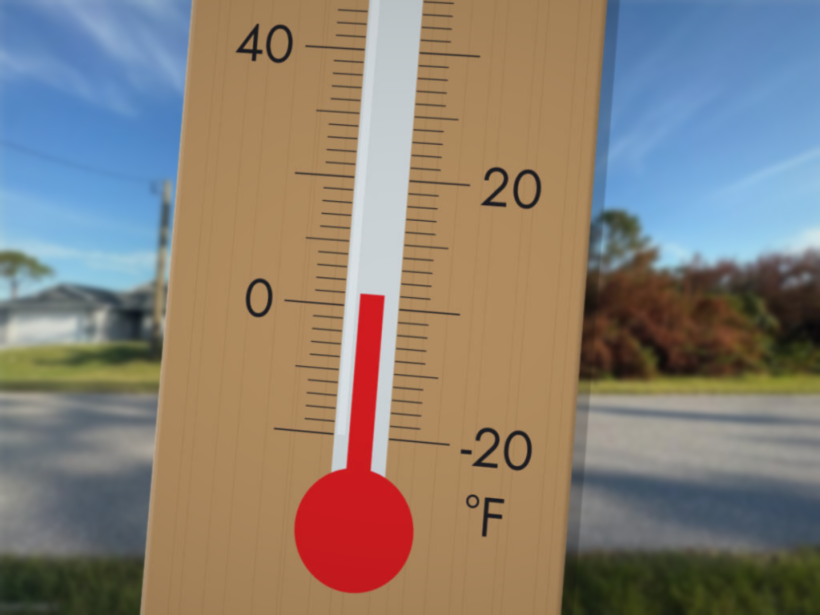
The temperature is 2 °F
